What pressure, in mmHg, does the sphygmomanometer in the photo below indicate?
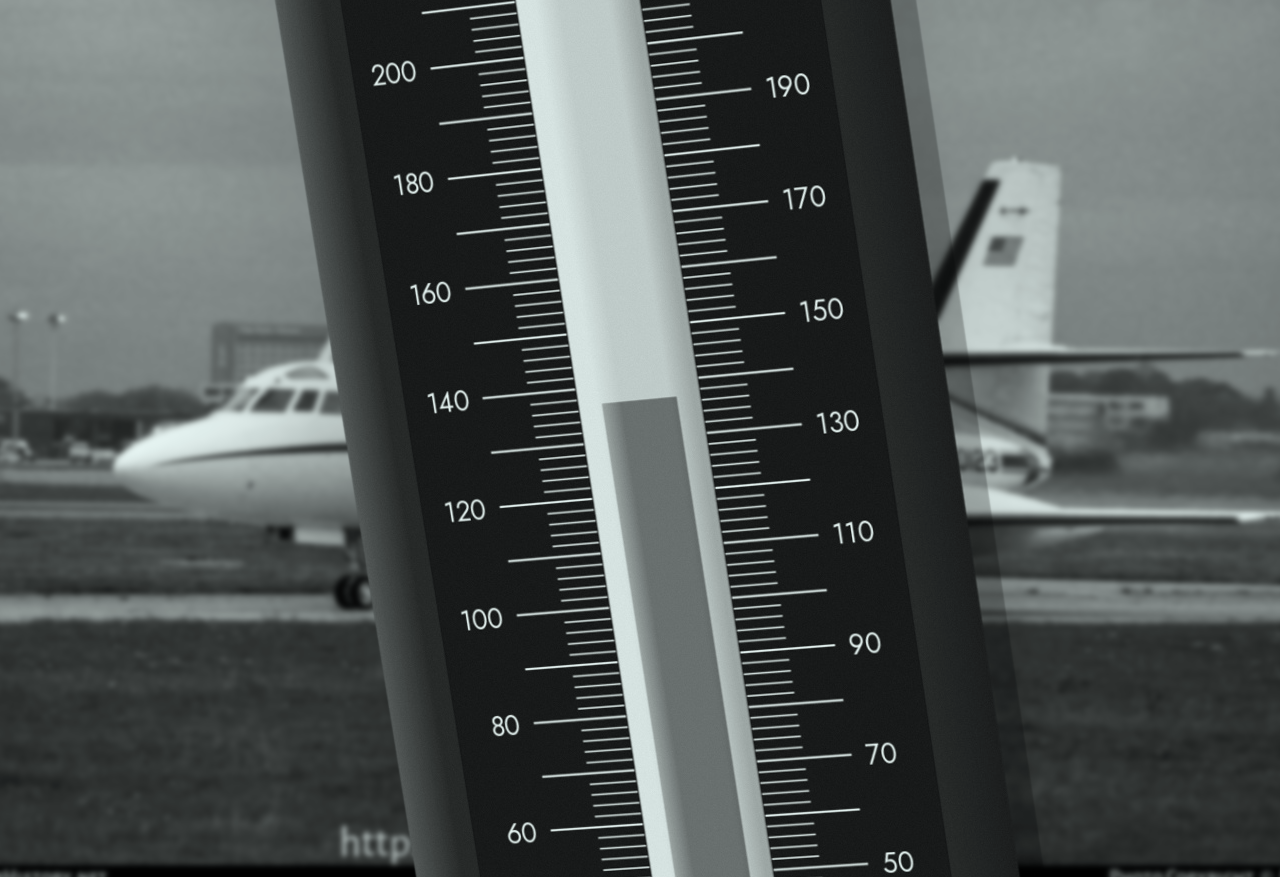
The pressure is 137 mmHg
